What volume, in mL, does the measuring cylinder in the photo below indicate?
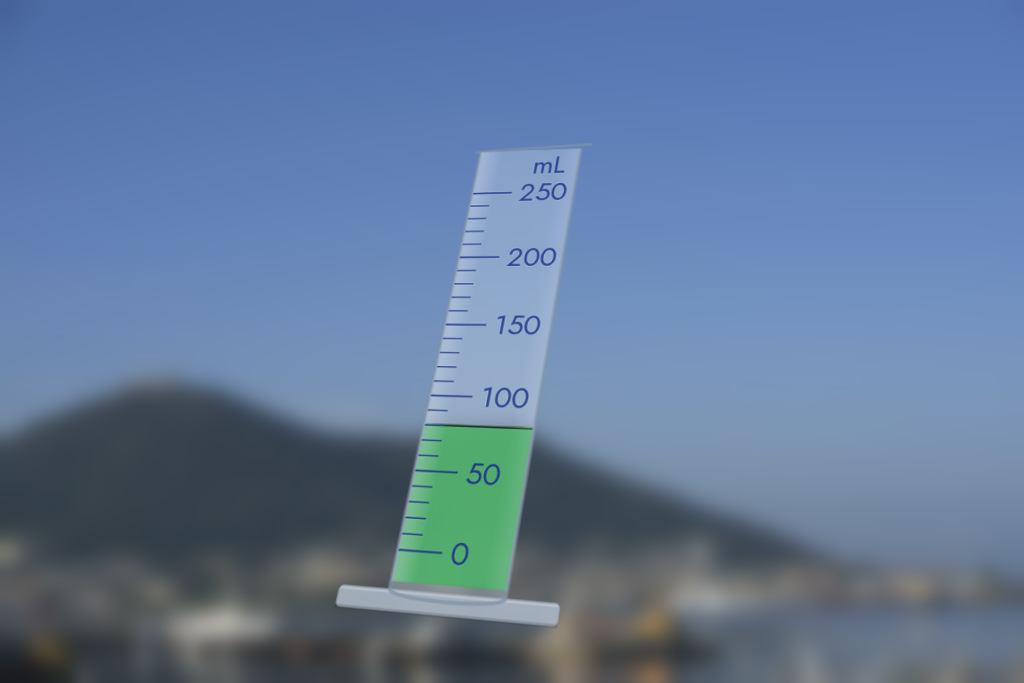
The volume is 80 mL
